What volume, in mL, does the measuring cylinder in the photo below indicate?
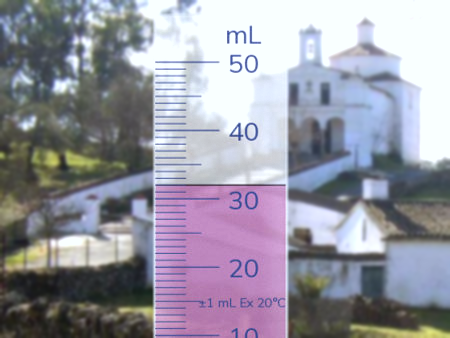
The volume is 32 mL
